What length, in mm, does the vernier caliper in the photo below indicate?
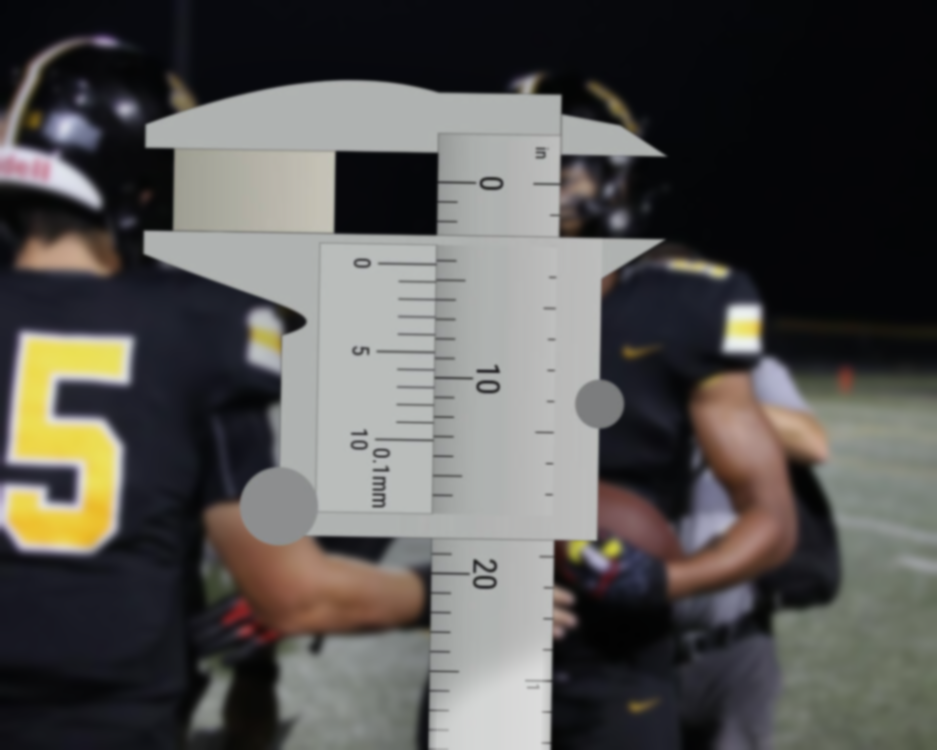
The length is 4.2 mm
